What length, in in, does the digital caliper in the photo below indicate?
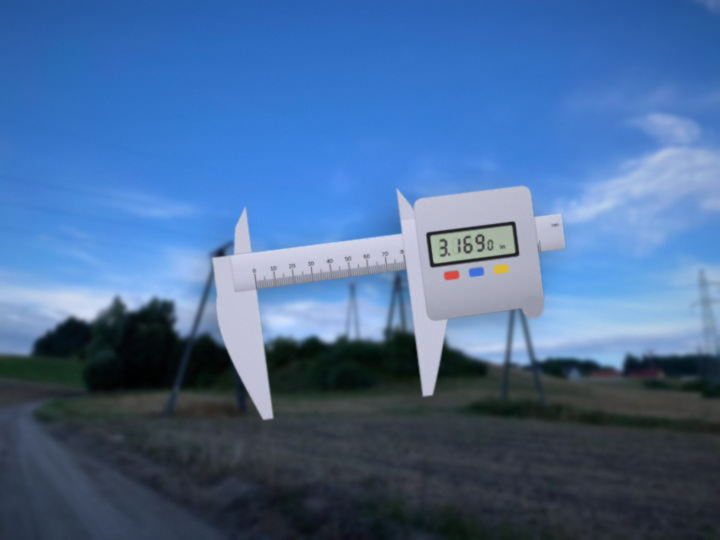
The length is 3.1690 in
